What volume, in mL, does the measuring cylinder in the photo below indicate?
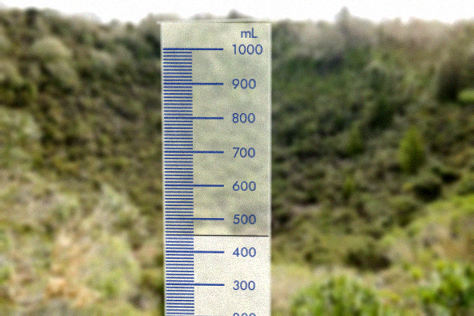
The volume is 450 mL
